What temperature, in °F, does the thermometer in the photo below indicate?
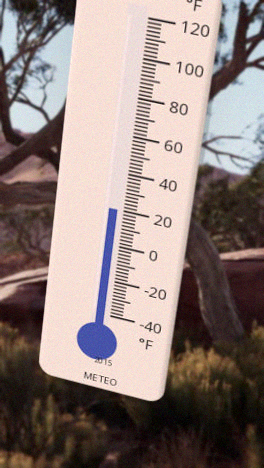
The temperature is 20 °F
